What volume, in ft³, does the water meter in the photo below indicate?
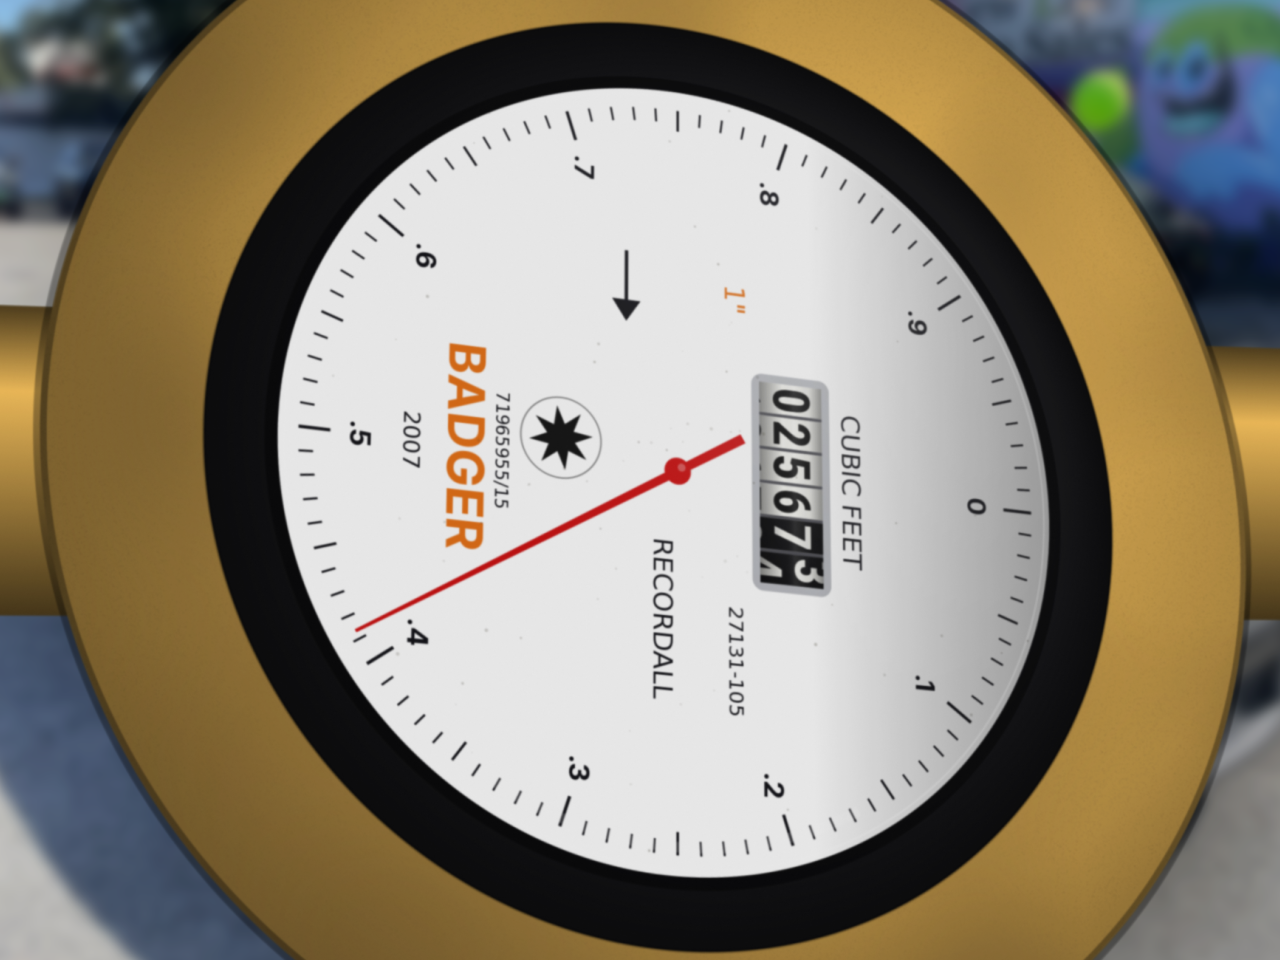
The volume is 25673.41 ft³
